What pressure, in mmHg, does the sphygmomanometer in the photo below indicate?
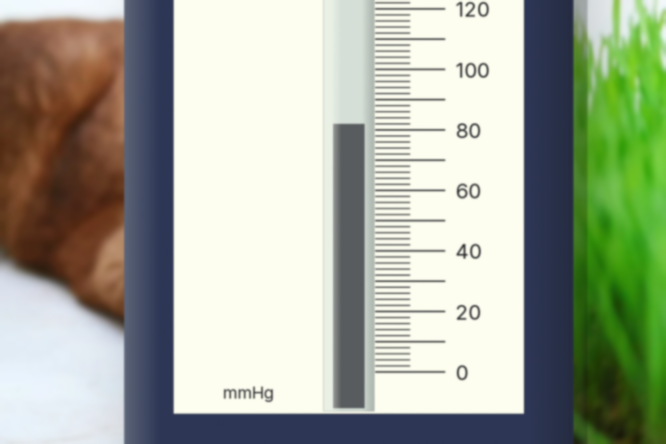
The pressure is 82 mmHg
